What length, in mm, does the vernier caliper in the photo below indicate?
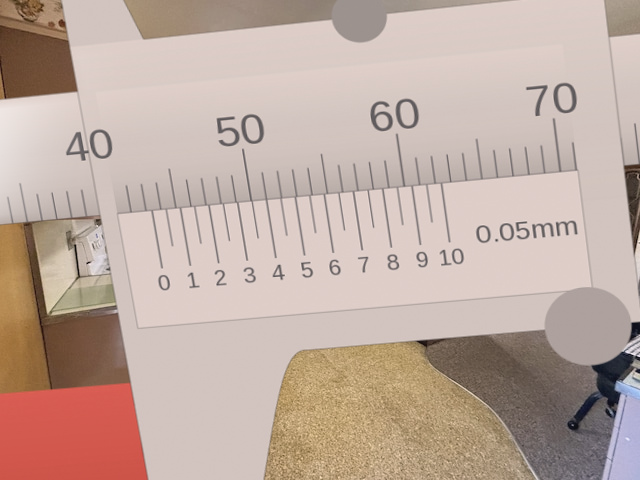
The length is 43.4 mm
